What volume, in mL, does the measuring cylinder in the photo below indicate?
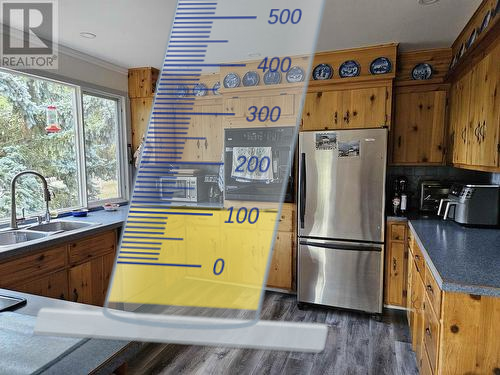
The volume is 110 mL
